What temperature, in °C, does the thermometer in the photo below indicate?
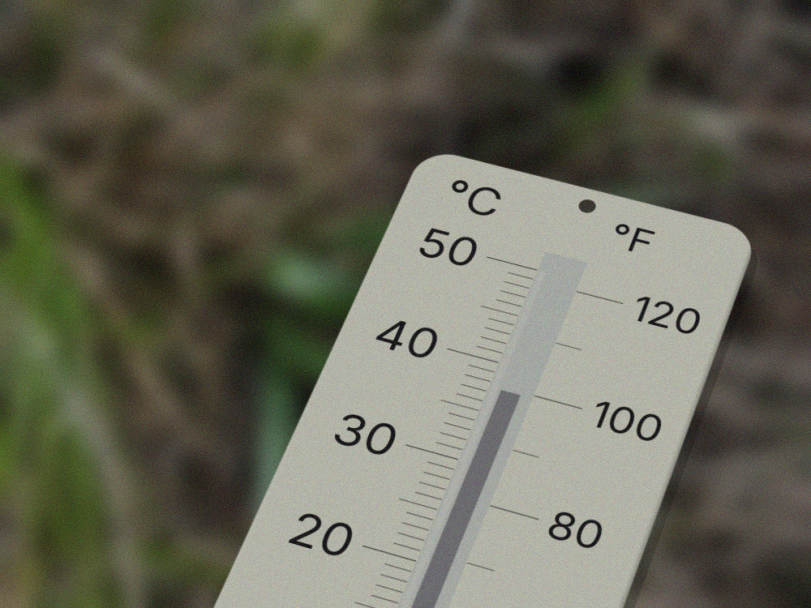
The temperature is 37.5 °C
